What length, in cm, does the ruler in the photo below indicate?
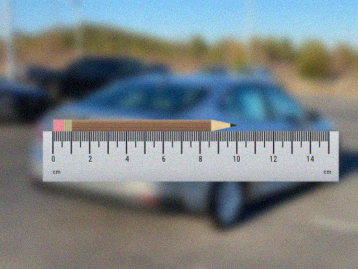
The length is 10 cm
